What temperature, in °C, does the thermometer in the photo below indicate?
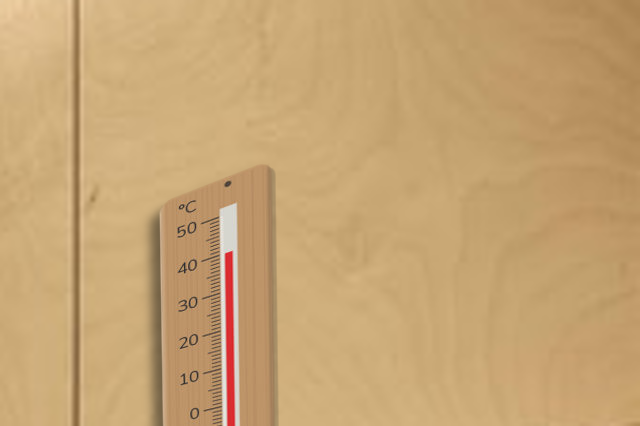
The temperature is 40 °C
